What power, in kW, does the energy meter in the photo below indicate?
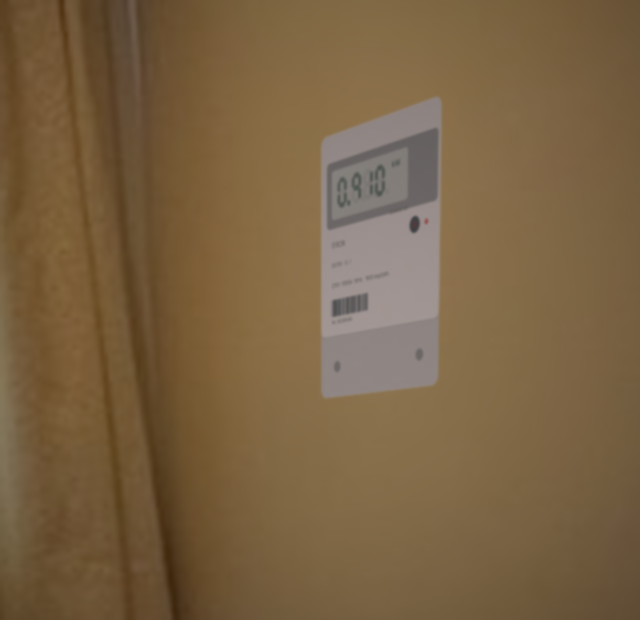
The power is 0.910 kW
